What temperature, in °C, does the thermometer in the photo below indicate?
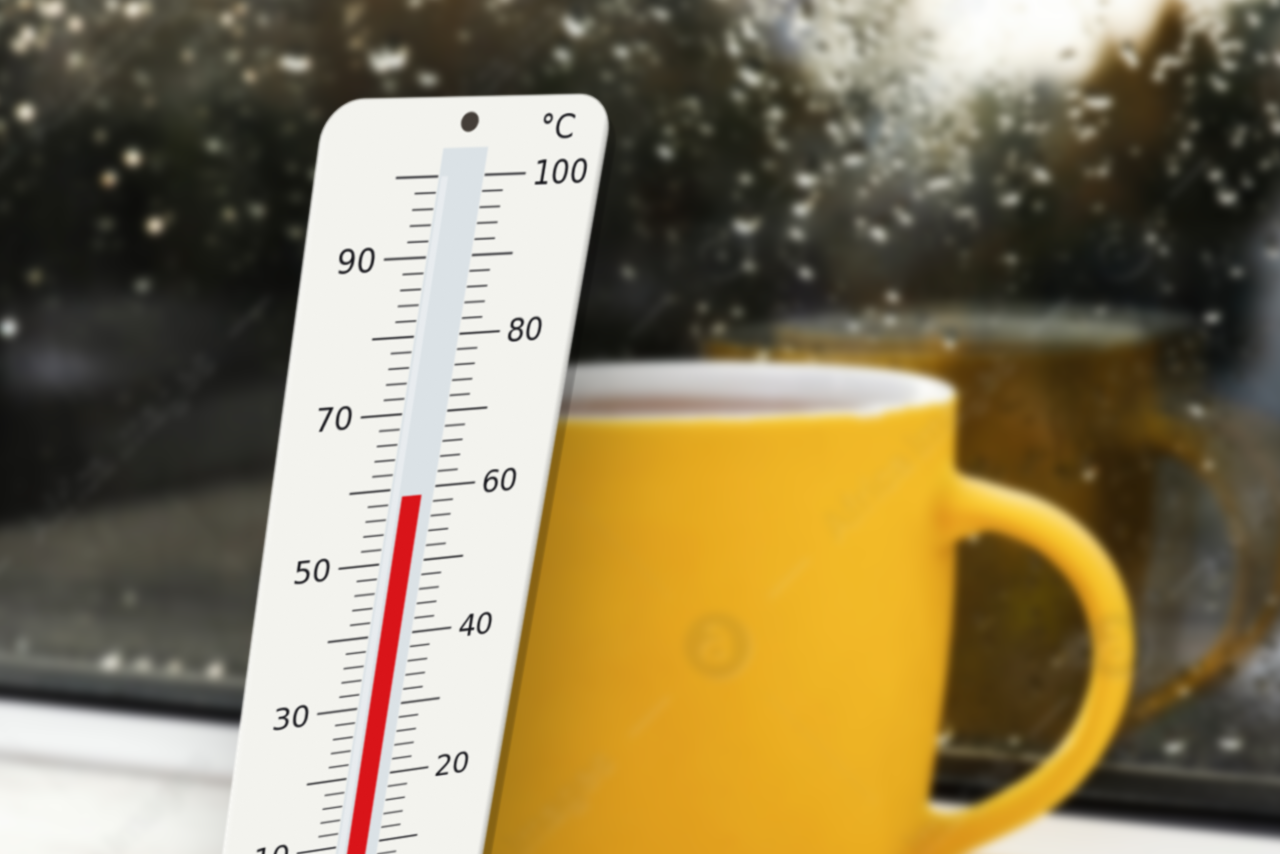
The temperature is 59 °C
